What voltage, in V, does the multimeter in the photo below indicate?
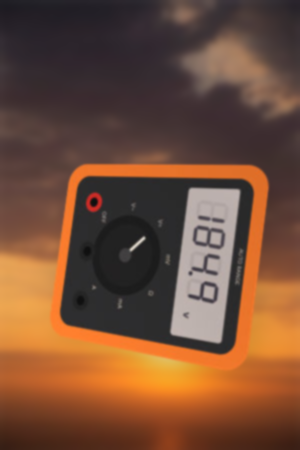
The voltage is 184.9 V
